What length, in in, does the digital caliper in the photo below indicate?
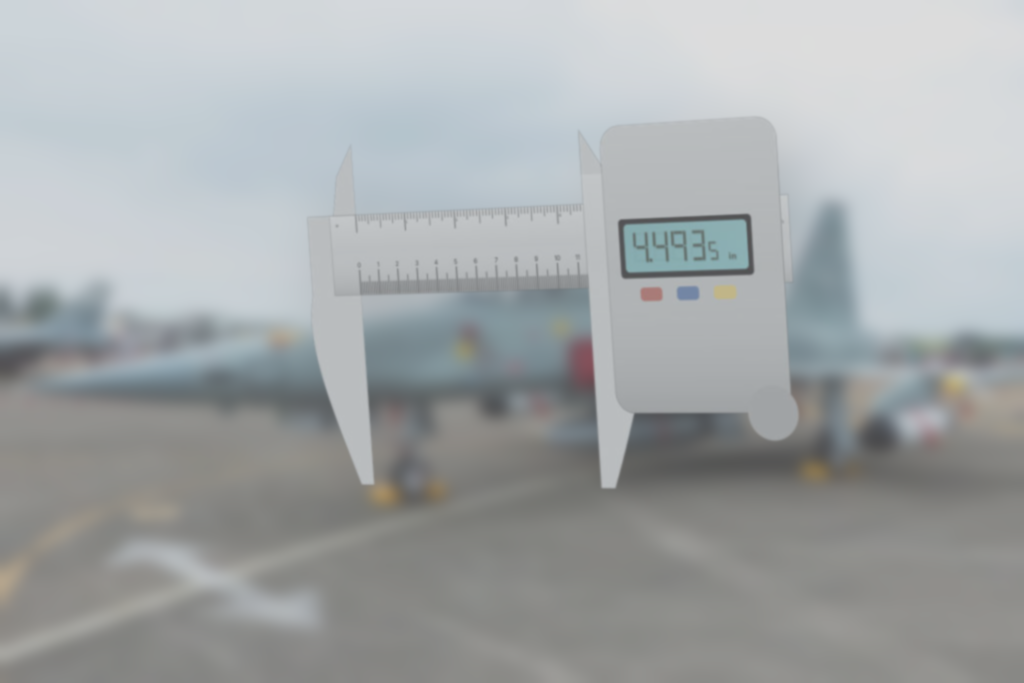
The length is 4.4935 in
